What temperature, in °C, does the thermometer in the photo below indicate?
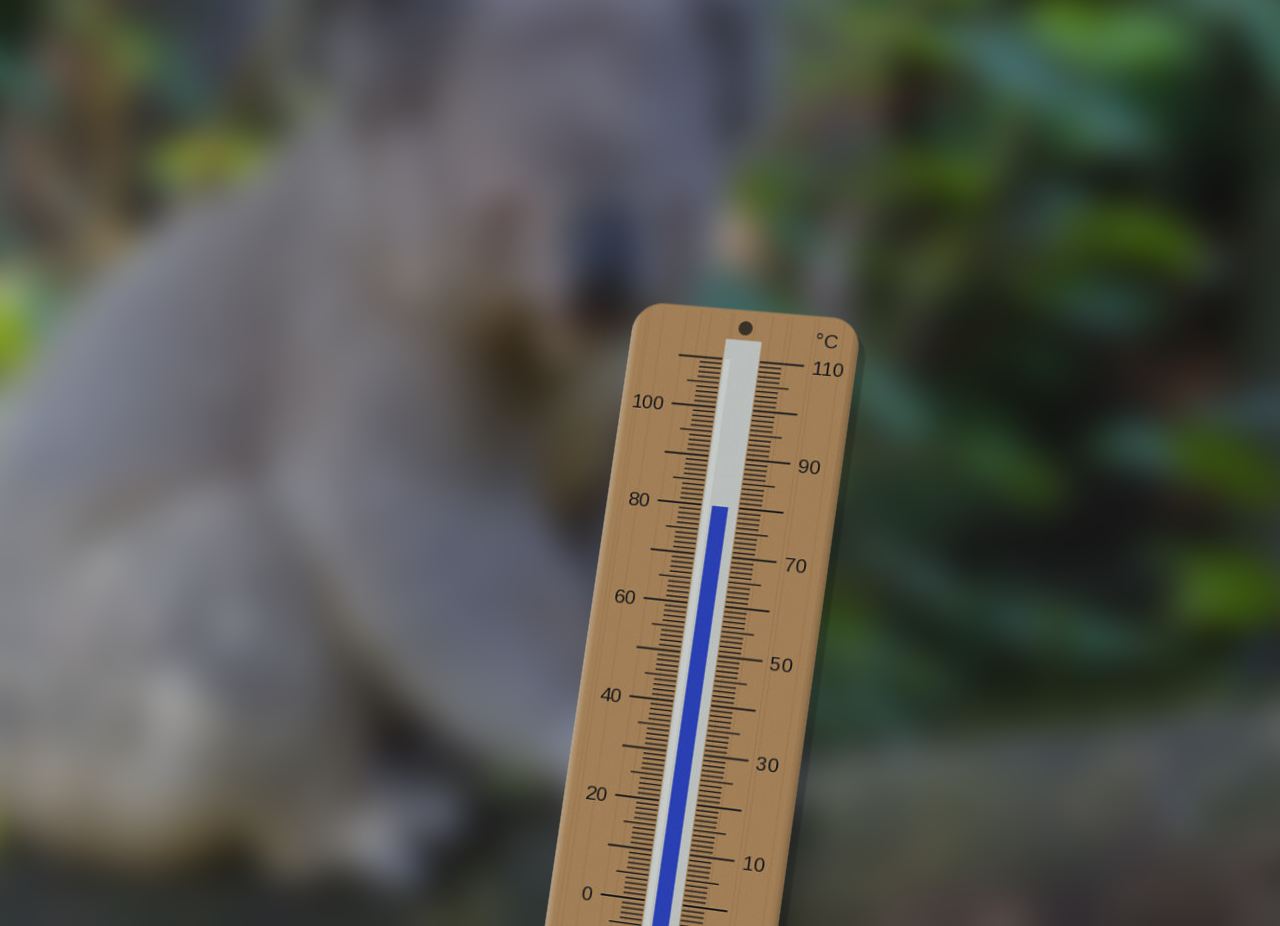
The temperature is 80 °C
